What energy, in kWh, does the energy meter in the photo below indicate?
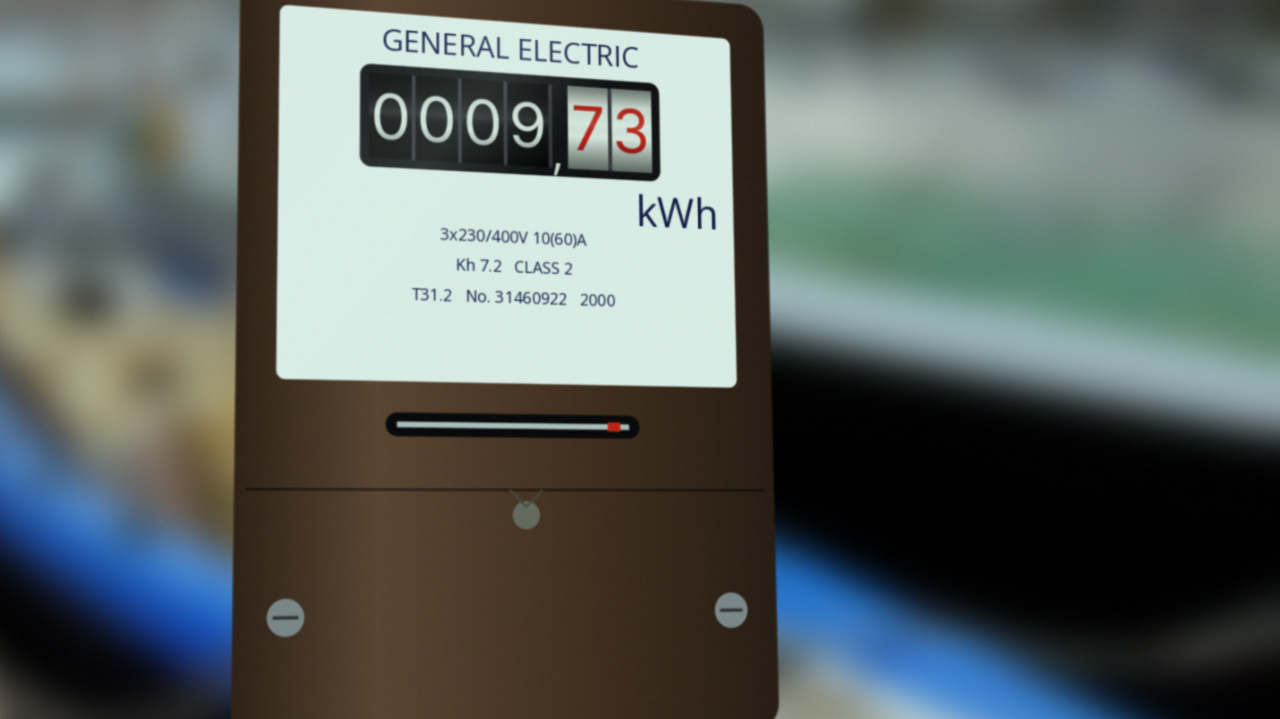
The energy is 9.73 kWh
